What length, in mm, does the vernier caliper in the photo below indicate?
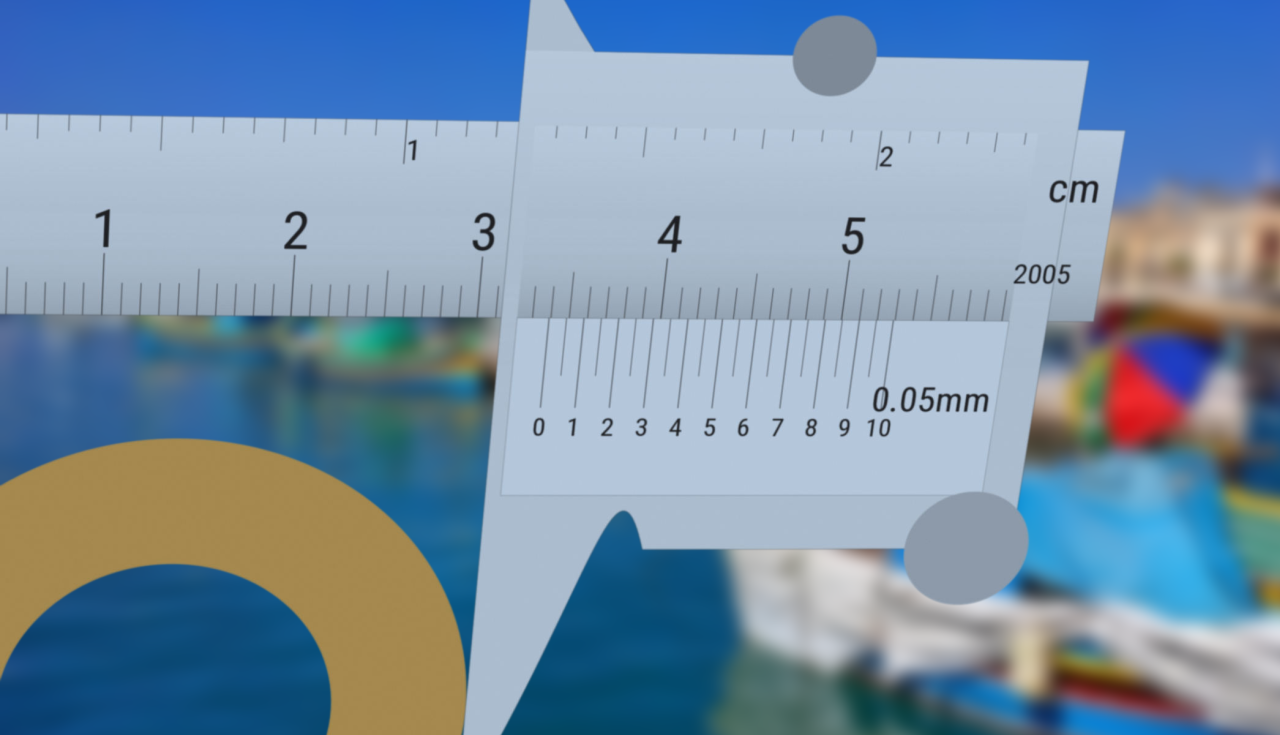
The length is 33.9 mm
